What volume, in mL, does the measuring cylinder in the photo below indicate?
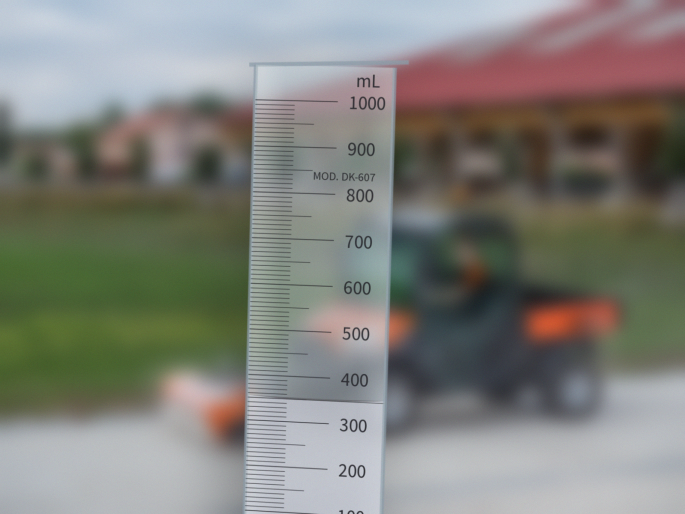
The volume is 350 mL
